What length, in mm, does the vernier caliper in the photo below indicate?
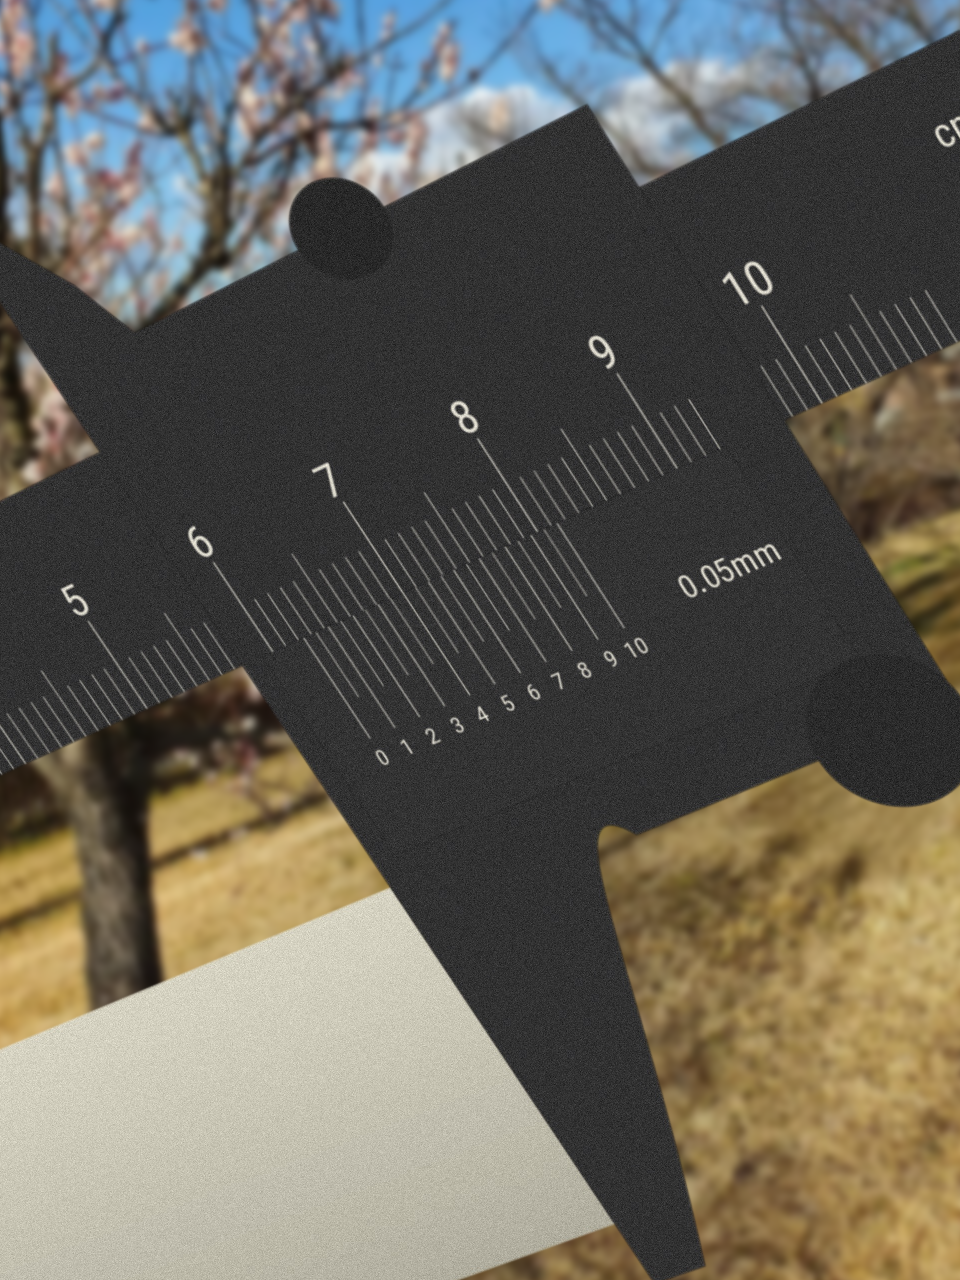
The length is 62.4 mm
